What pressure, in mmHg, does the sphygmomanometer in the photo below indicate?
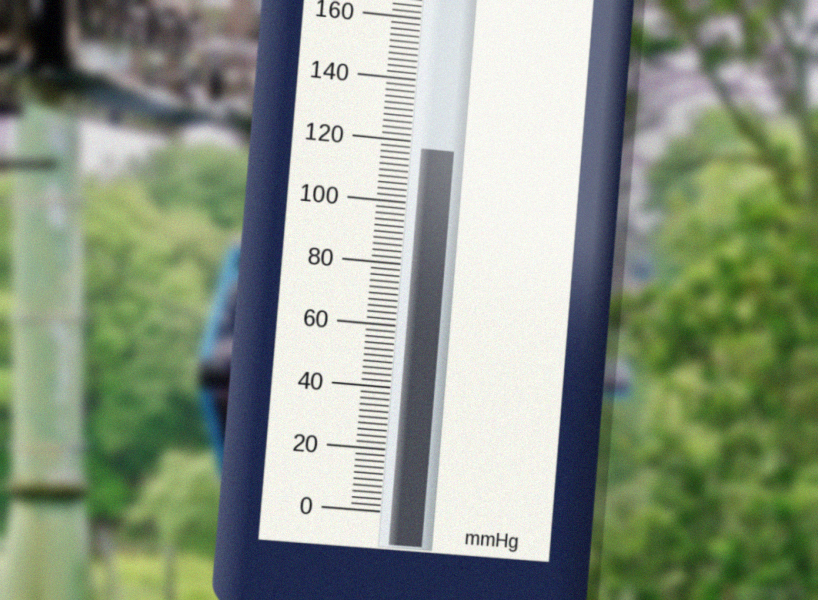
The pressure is 118 mmHg
